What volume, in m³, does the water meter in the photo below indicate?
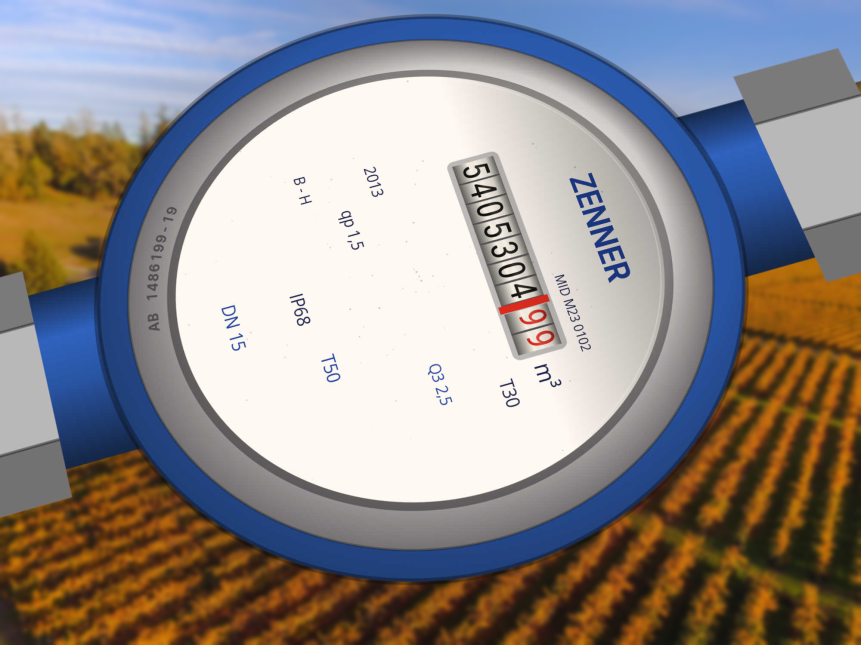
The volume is 5405304.99 m³
